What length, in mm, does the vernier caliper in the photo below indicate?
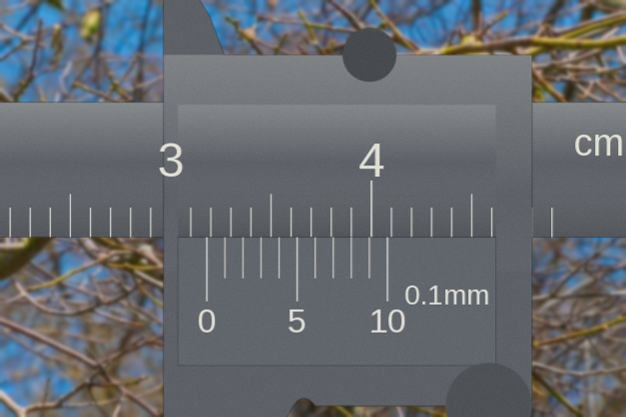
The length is 31.8 mm
